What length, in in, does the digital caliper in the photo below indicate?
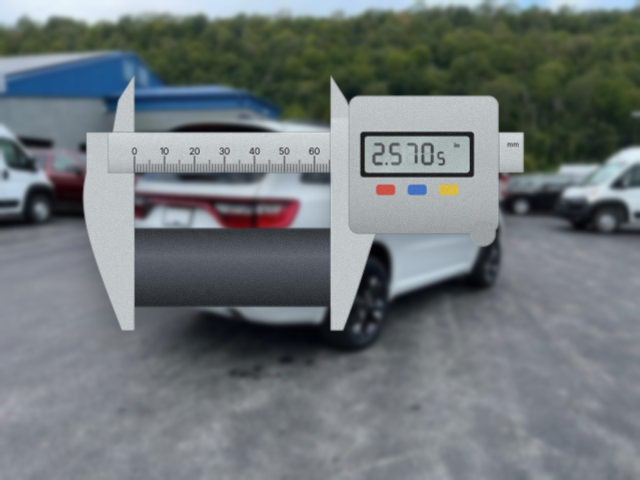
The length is 2.5705 in
